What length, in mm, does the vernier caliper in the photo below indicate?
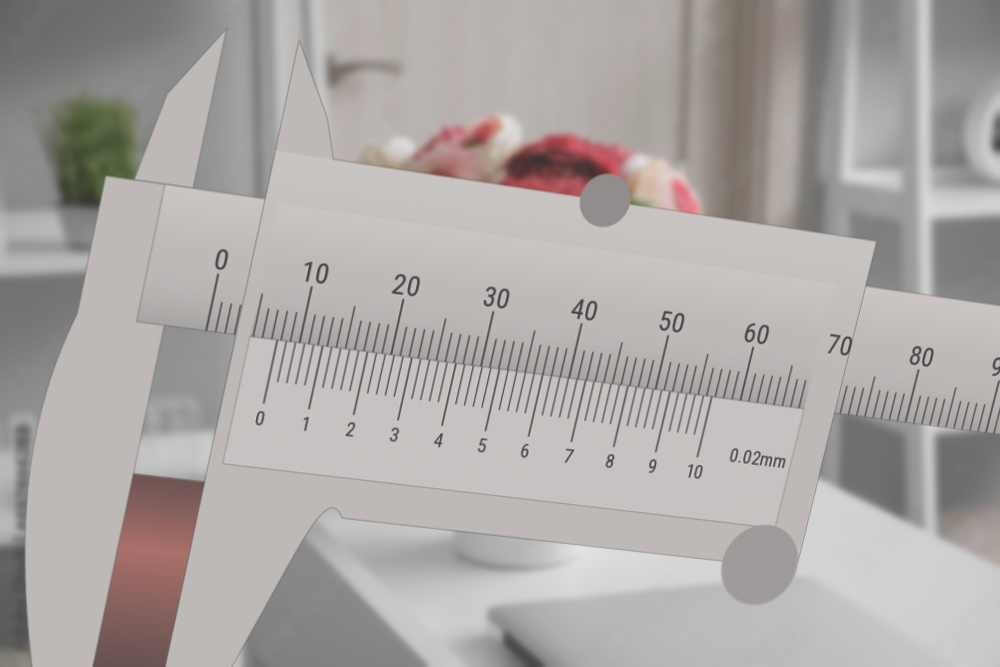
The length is 7.6 mm
